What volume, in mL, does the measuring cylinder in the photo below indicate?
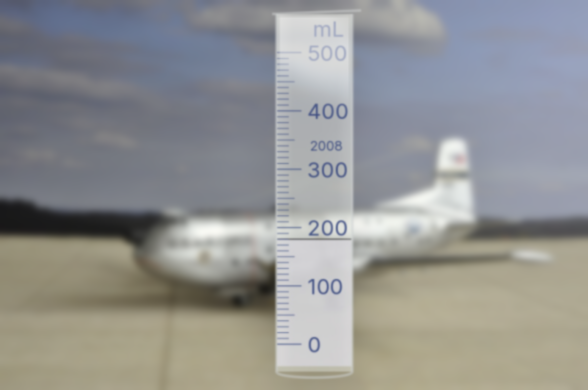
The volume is 180 mL
